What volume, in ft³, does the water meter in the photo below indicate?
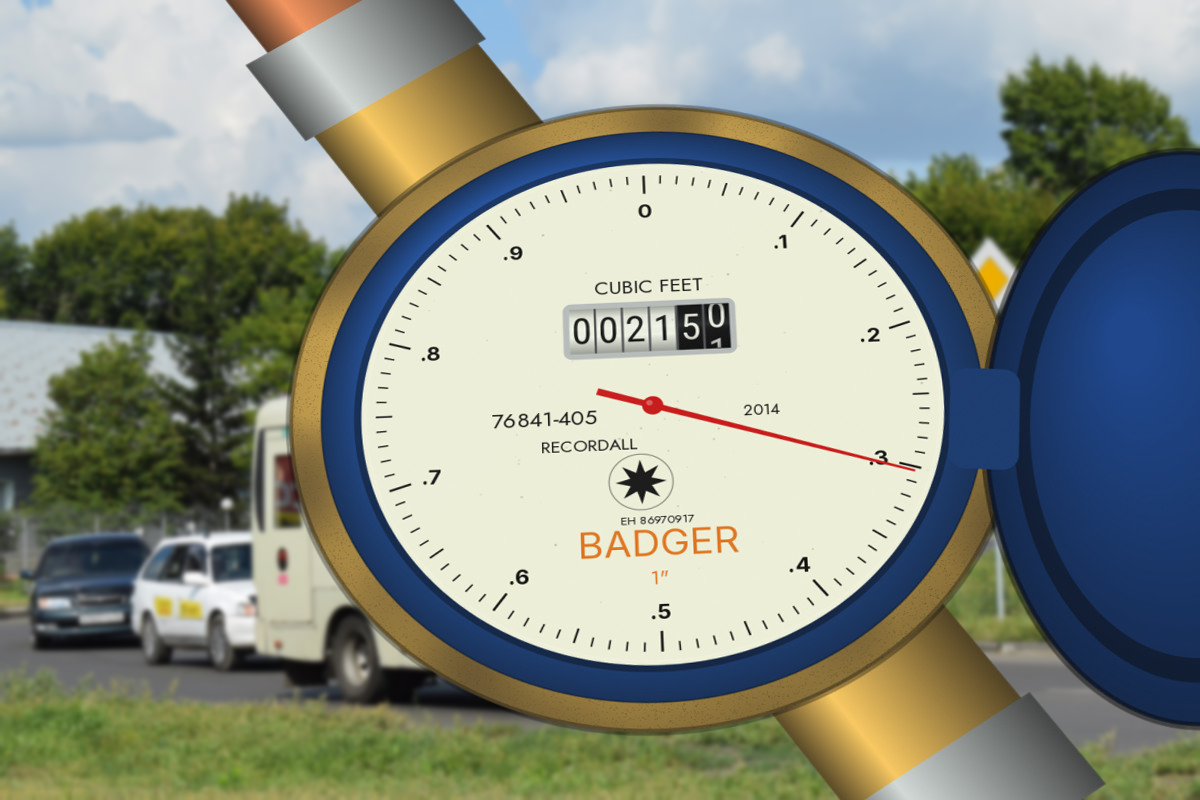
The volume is 2150.30 ft³
